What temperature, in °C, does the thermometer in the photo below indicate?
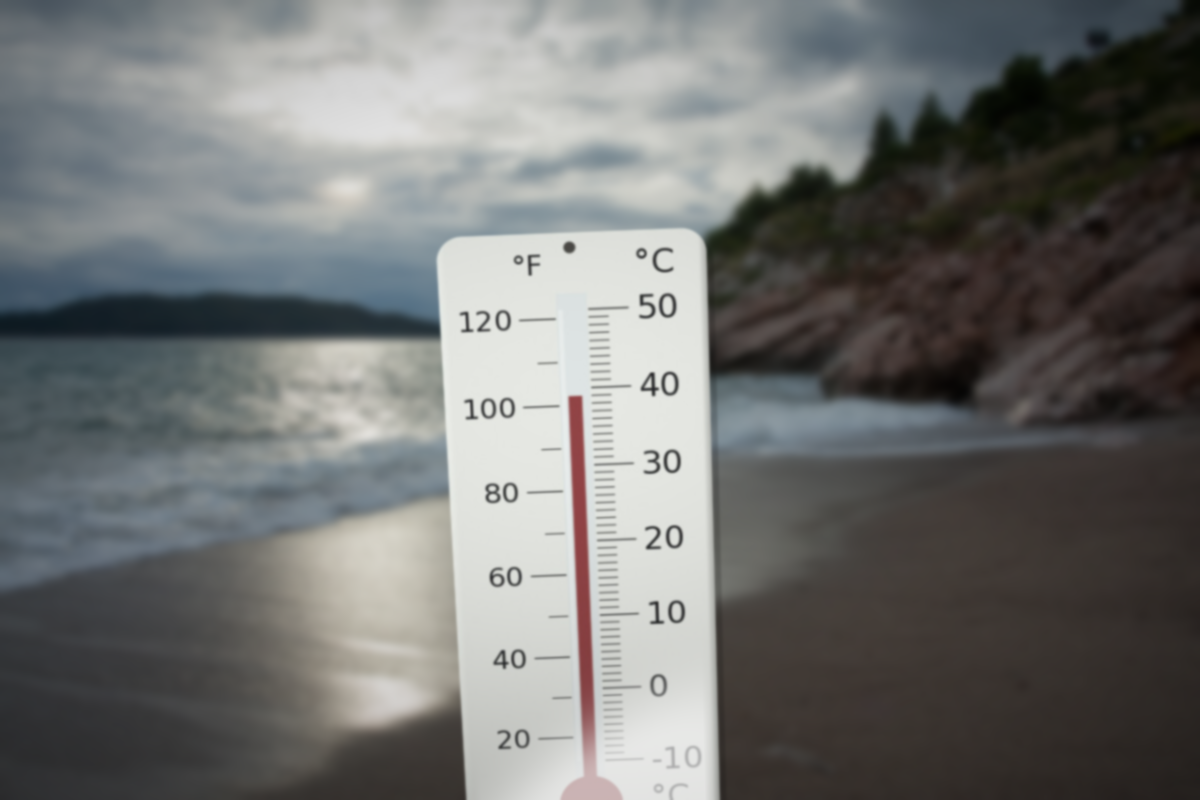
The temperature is 39 °C
